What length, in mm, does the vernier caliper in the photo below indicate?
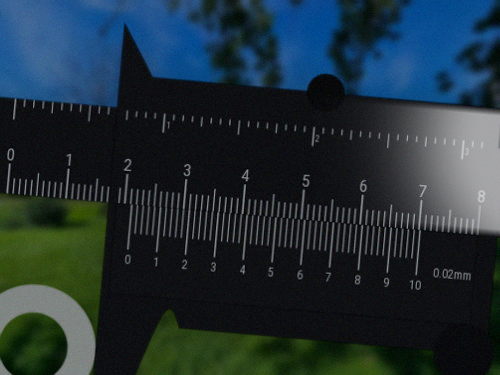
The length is 21.2 mm
